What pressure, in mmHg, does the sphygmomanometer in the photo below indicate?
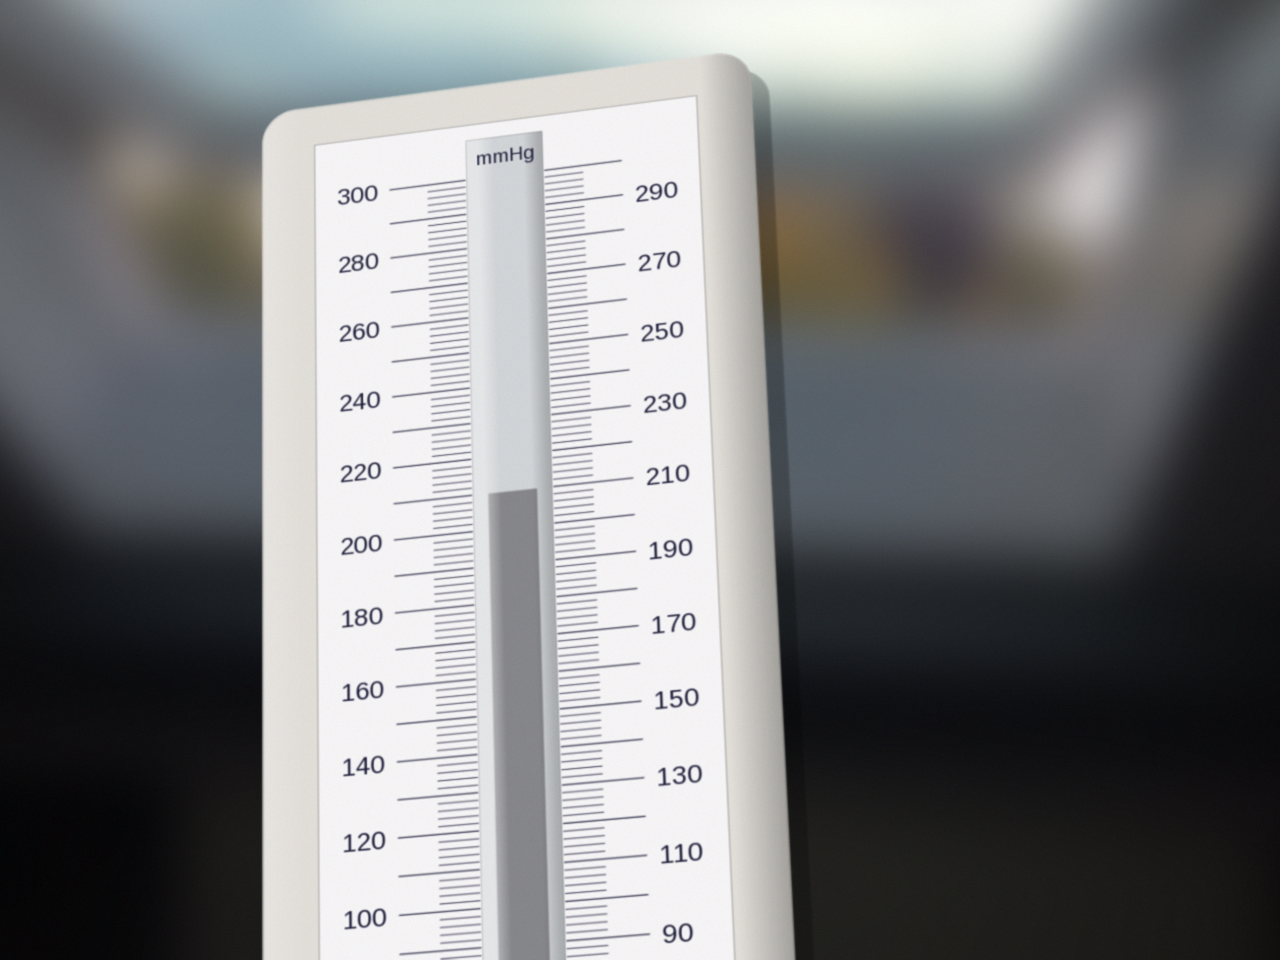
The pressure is 210 mmHg
